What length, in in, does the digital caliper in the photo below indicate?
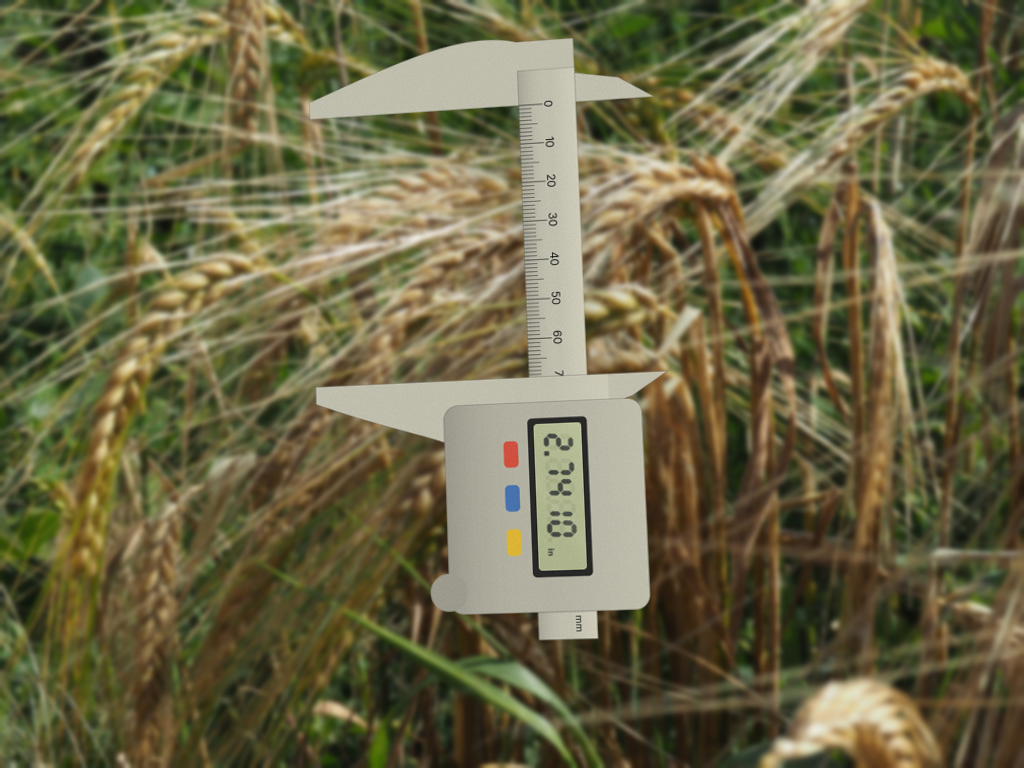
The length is 2.7410 in
